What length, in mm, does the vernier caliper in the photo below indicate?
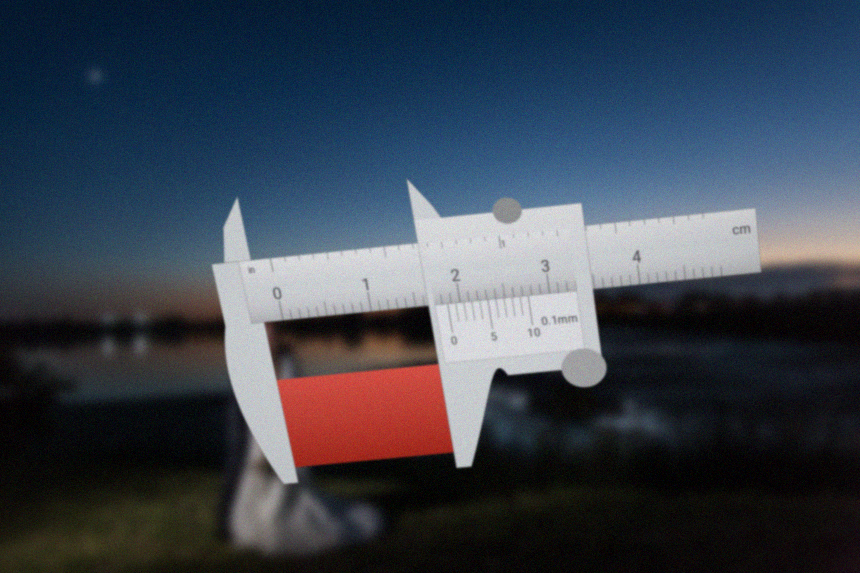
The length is 18.6 mm
